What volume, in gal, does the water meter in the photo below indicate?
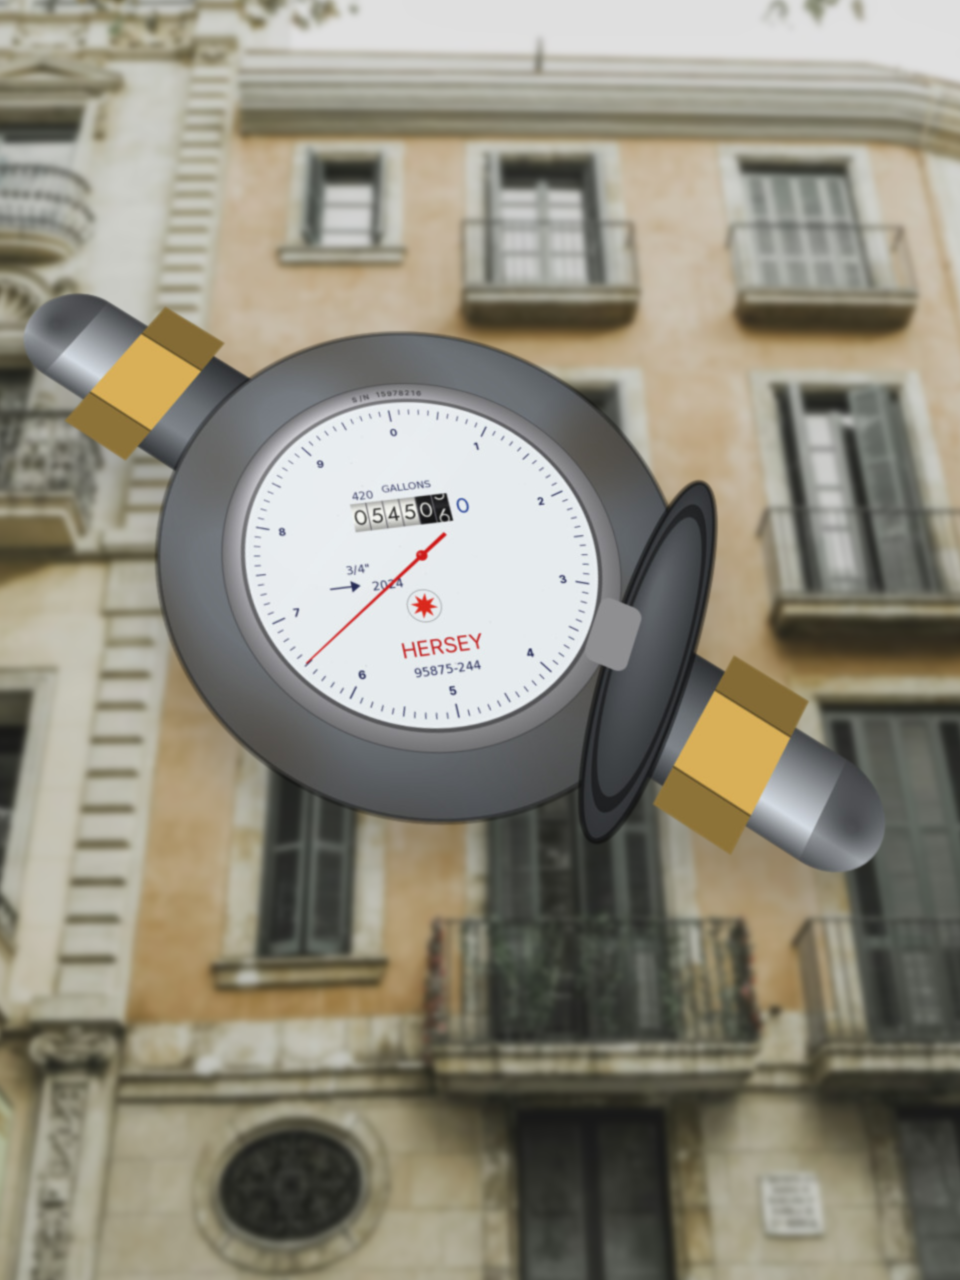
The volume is 545056.5 gal
